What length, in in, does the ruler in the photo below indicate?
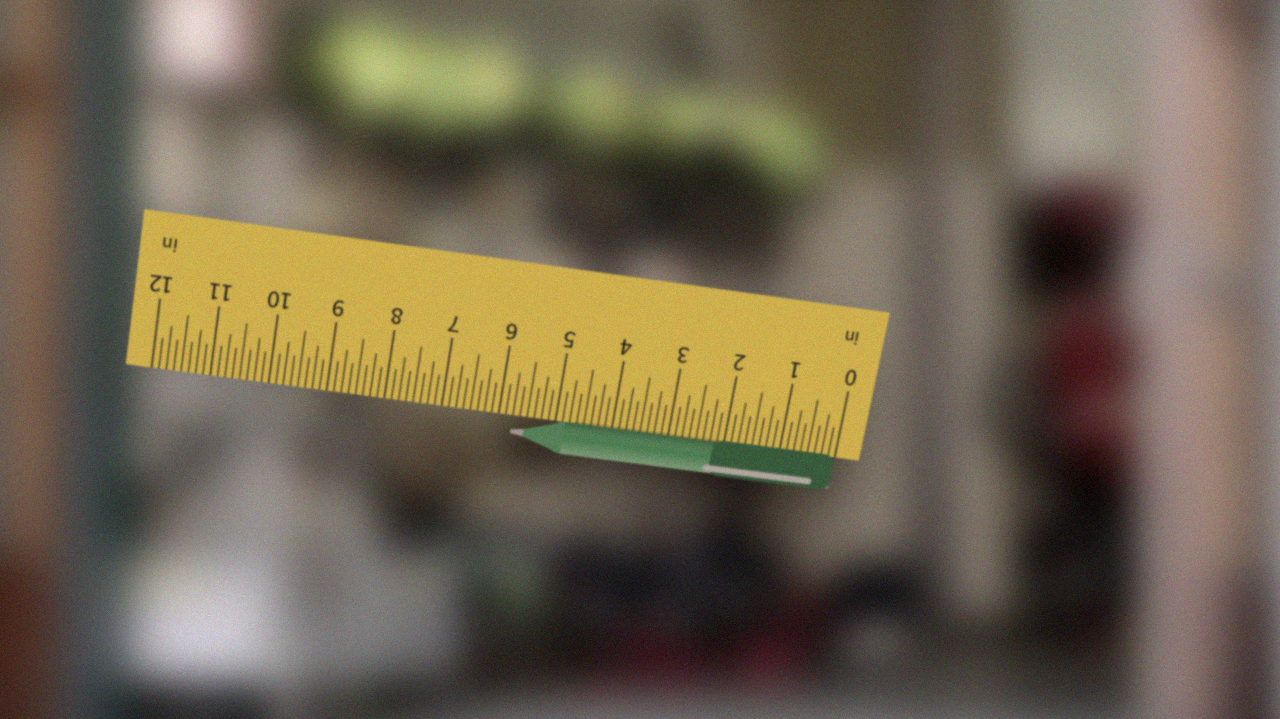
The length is 5.75 in
